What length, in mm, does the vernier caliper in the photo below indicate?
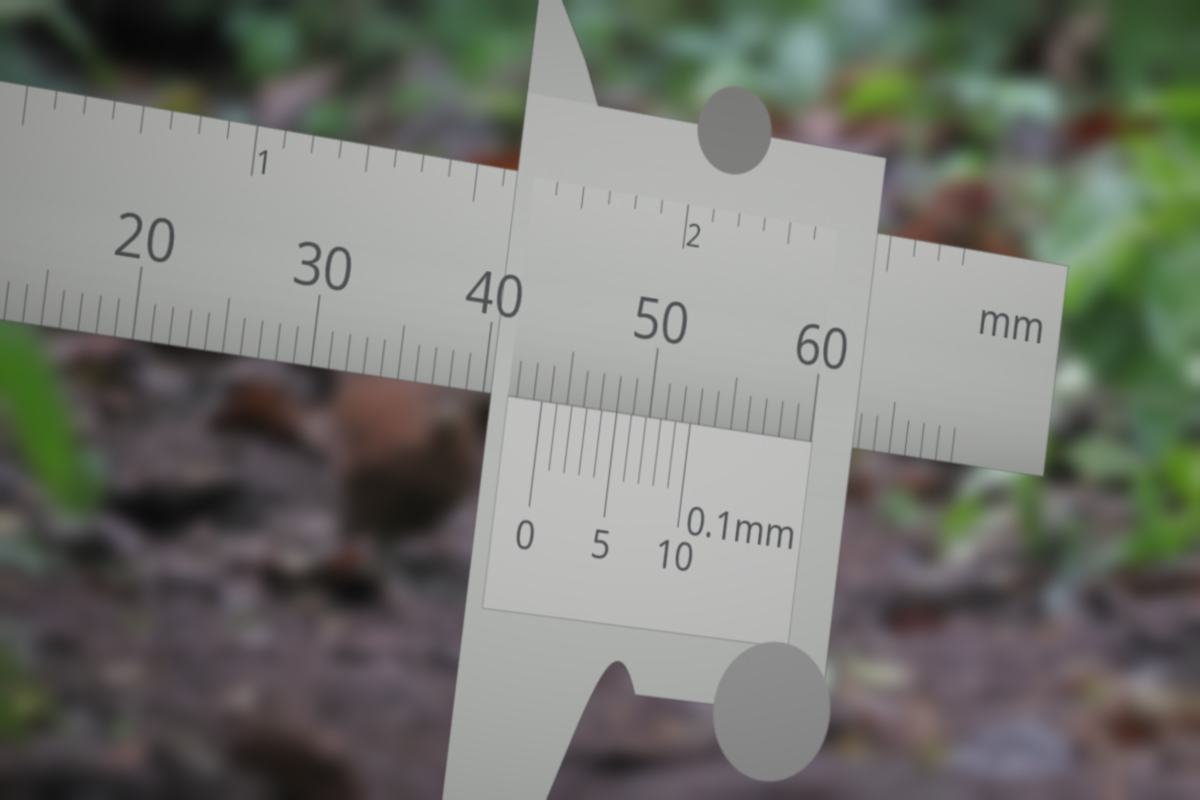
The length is 43.5 mm
